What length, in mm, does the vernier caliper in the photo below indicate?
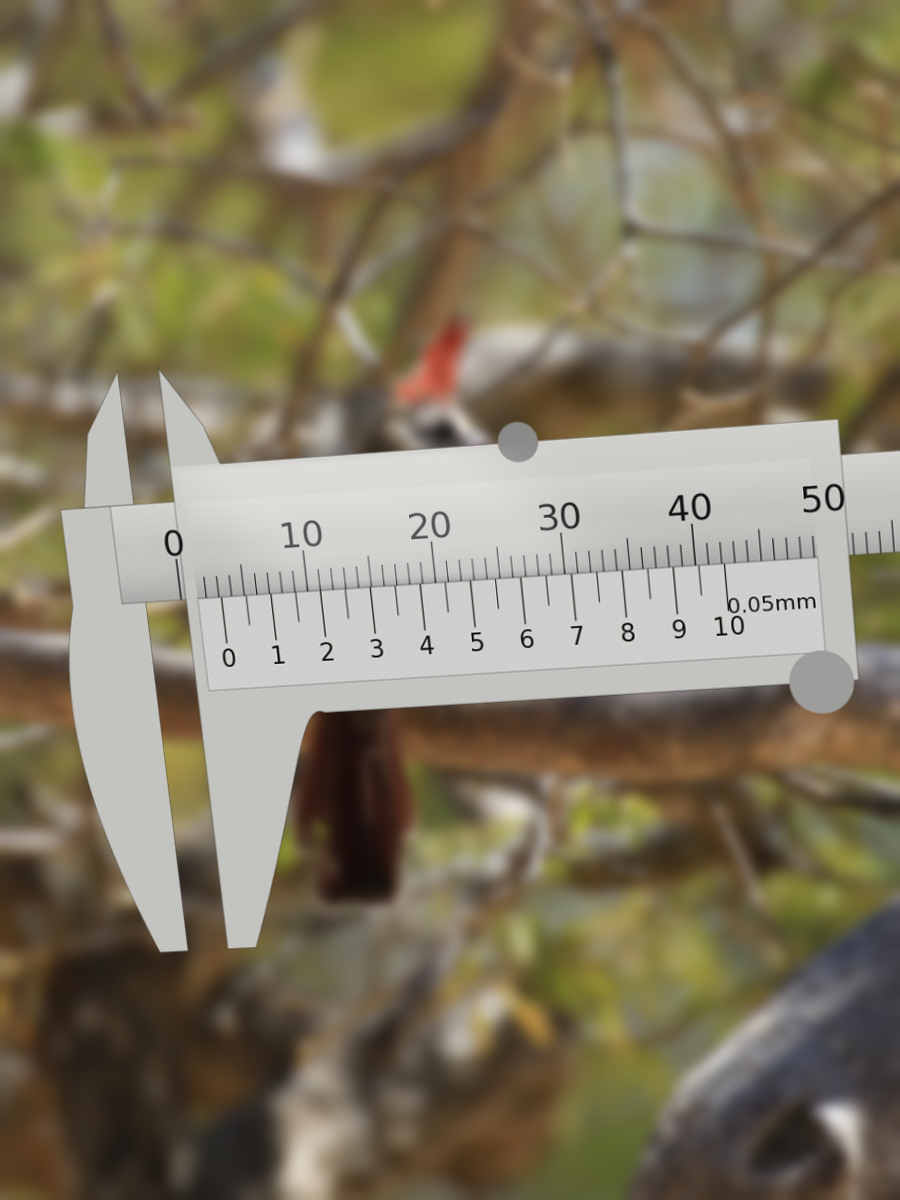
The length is 3.2 mm
